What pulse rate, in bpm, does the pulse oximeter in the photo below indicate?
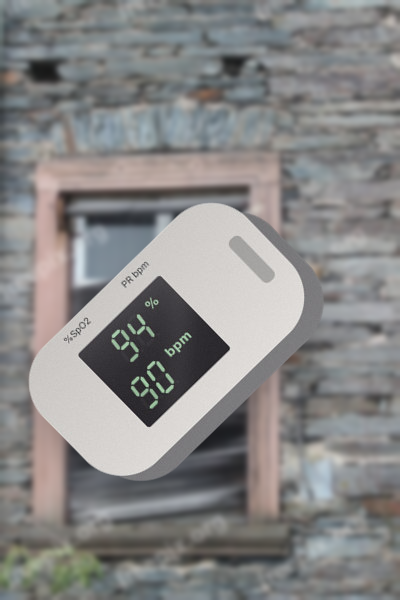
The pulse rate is 90 bpm
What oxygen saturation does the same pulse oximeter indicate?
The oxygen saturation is 94 %
